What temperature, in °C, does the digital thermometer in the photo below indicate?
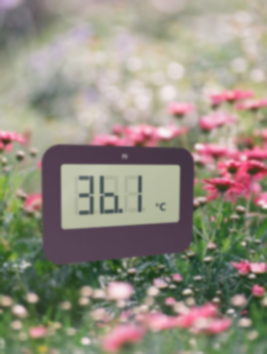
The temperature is 36.1 °C
